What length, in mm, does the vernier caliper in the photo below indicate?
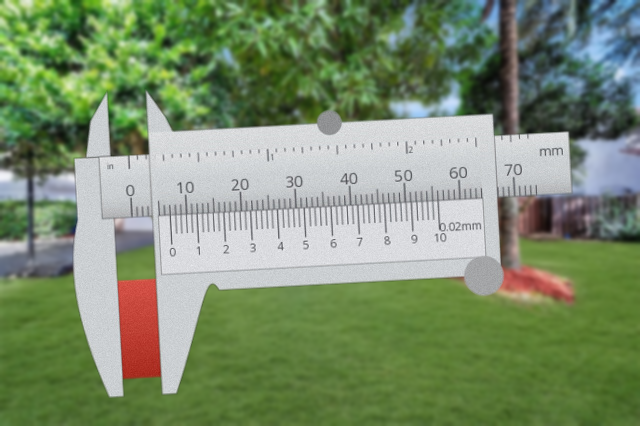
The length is 7.0 mm
